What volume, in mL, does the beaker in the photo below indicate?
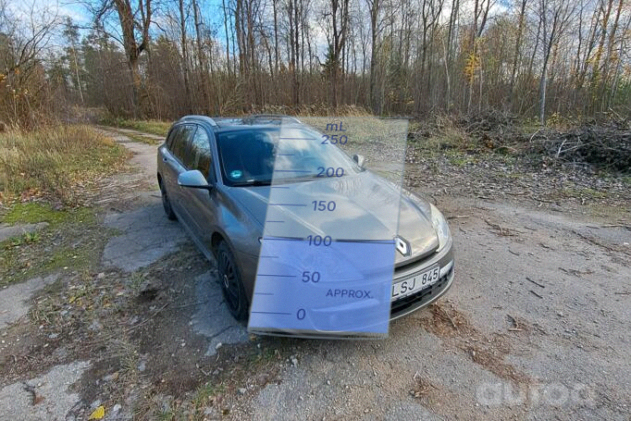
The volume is 100 mL
